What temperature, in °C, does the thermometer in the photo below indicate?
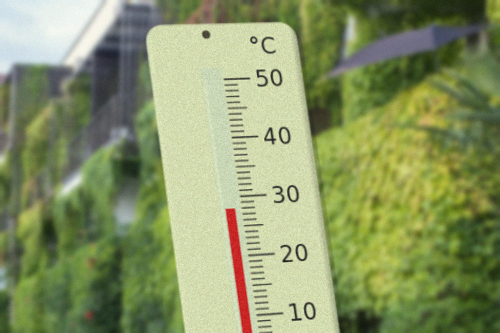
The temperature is 28 °C
